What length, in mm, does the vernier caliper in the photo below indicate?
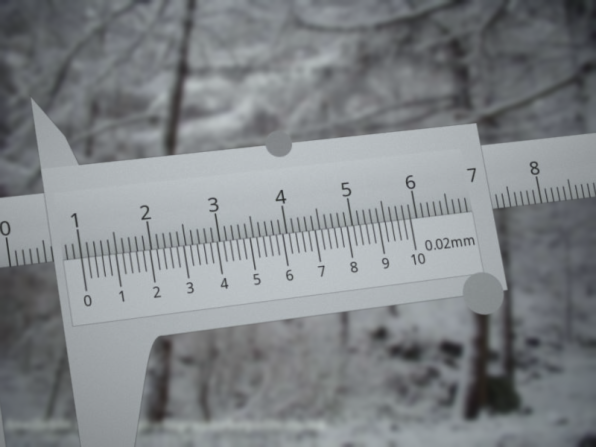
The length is 10.0 mm
